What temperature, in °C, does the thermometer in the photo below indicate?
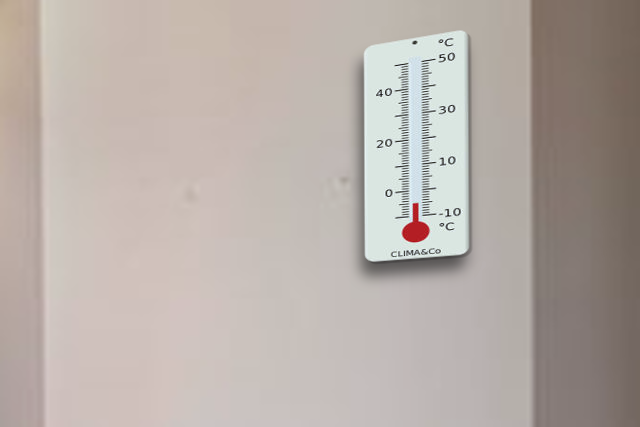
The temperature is -5 °C
